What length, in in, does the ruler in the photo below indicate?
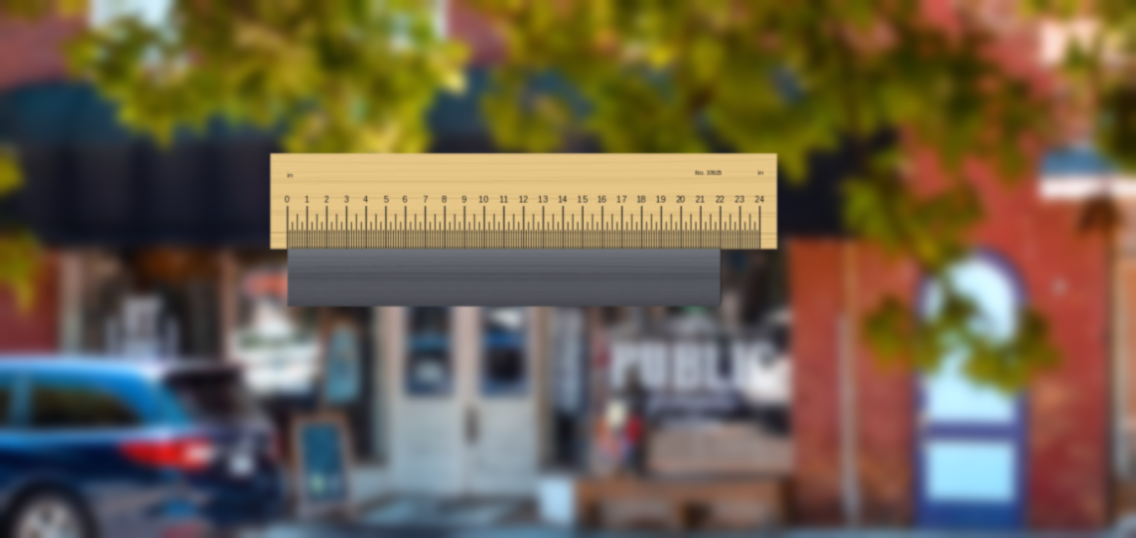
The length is 22 in
